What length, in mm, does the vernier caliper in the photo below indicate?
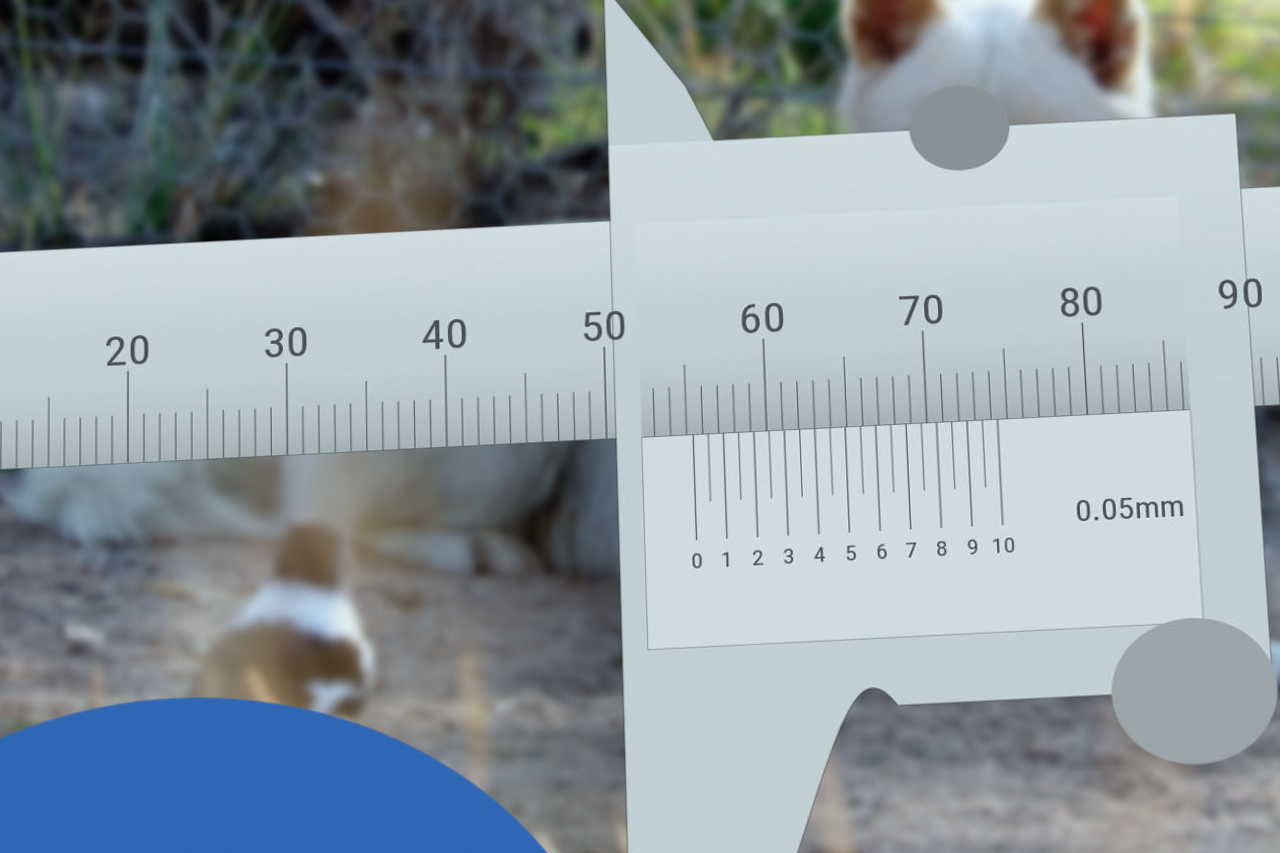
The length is 55.4 mm
